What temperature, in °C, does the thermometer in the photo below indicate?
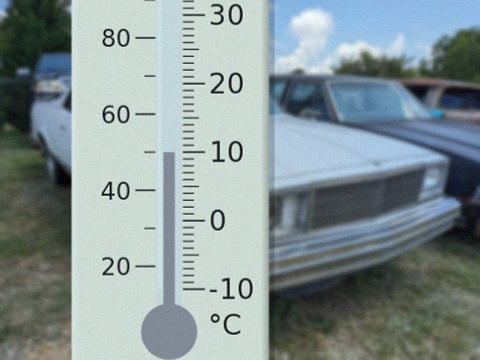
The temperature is 10 °C
